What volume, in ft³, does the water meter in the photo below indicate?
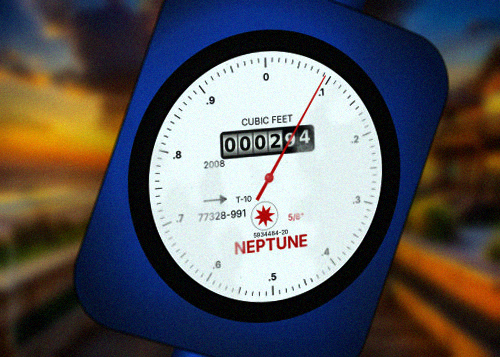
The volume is 294.09 ft³
